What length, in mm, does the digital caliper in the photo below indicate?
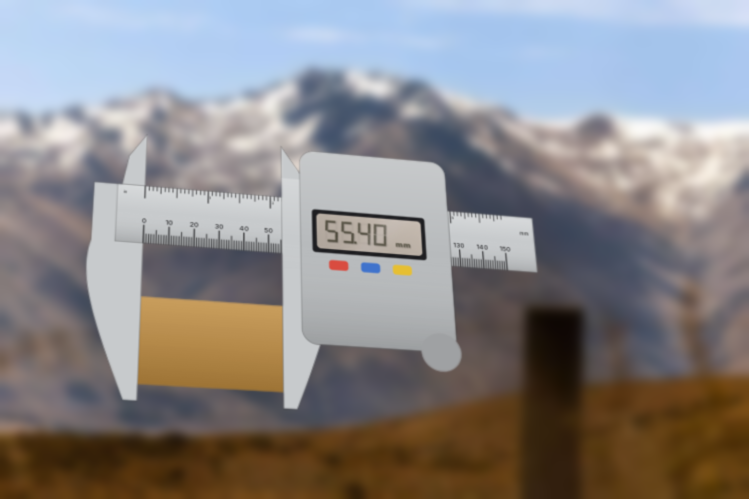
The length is 55.40 mm
